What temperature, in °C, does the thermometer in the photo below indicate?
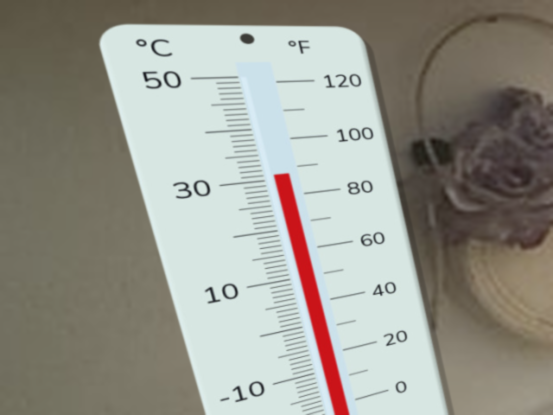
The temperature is 31 °C
